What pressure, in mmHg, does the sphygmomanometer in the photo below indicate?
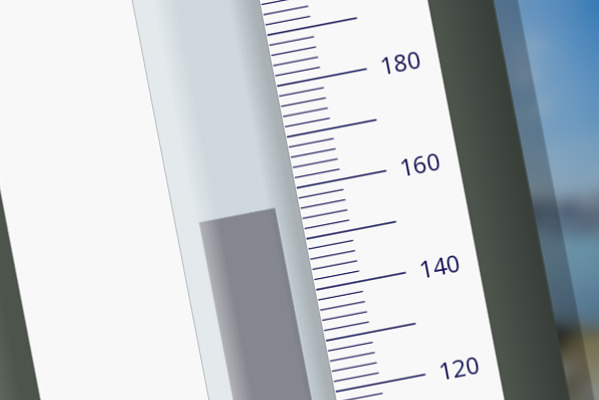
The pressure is 157 mmHg
